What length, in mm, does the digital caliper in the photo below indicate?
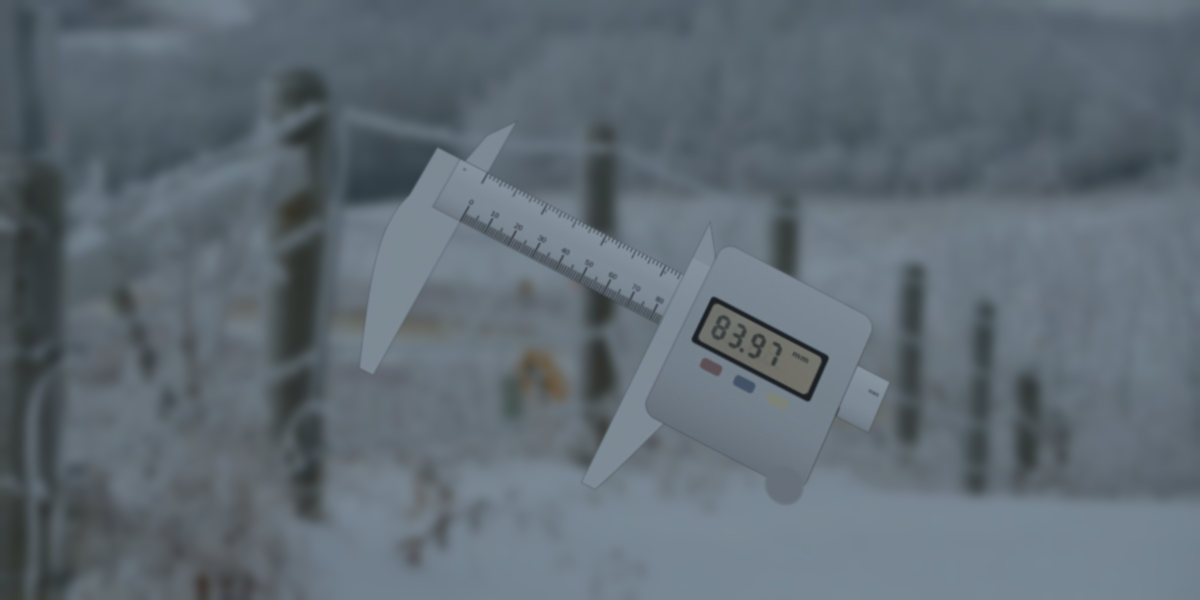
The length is 83.97 mm
